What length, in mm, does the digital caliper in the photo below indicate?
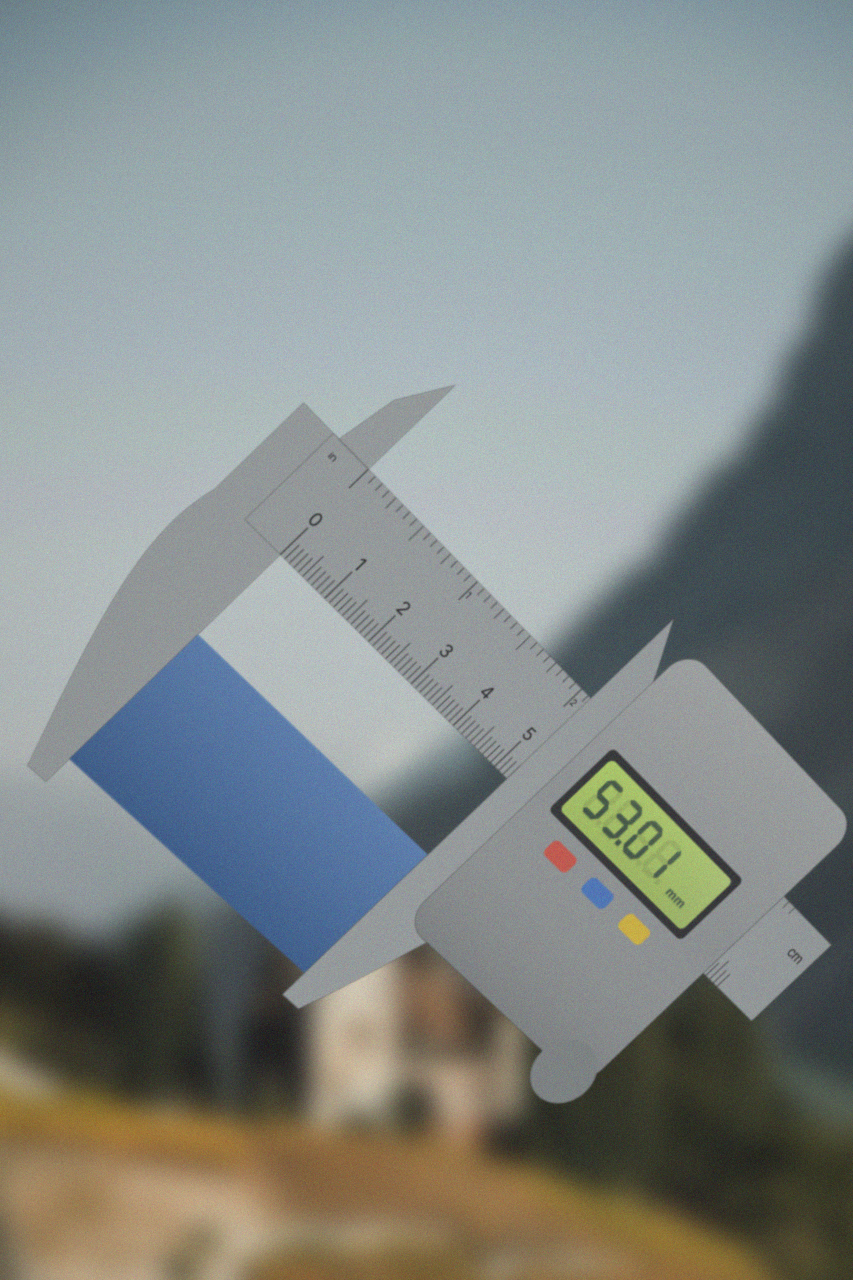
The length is 53.01 mm
